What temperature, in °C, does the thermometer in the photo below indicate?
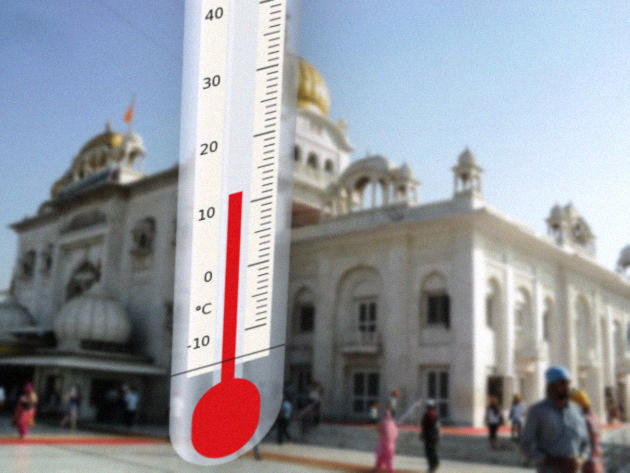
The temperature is 12 °C
